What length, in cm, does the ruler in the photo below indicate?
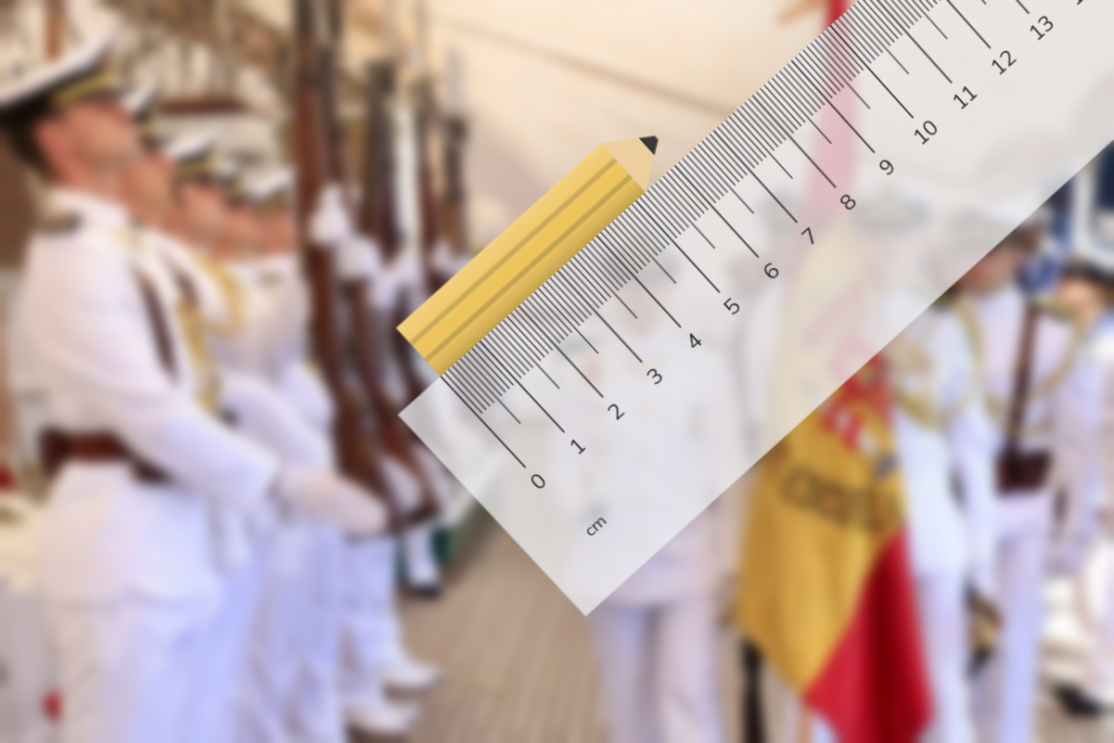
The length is 6.1 cm
